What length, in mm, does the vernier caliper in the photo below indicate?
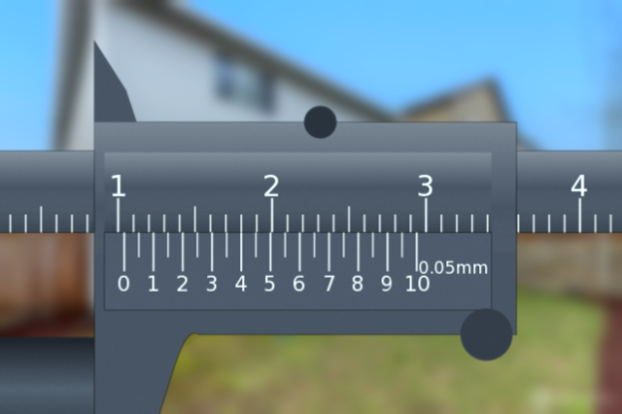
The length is 10.4 mm
